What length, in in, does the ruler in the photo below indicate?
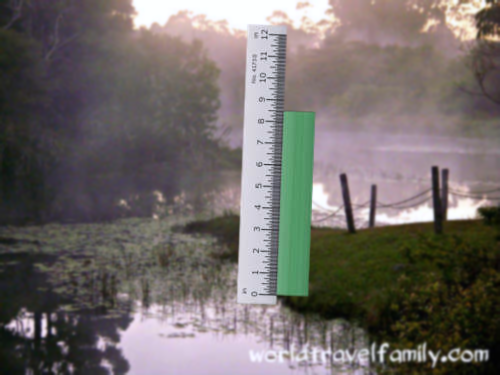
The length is 8.5 in
